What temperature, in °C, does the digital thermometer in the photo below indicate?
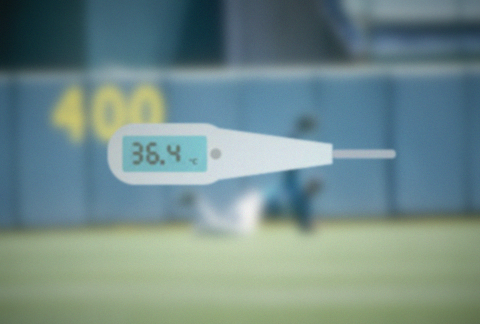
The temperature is 36.4 °C
